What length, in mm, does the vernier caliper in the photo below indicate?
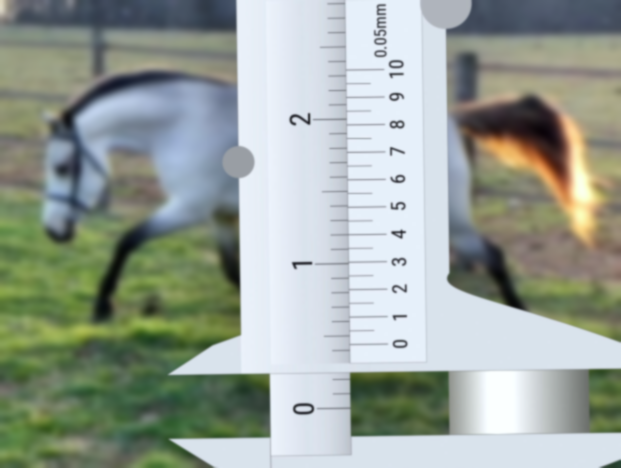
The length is 4.4 mm
